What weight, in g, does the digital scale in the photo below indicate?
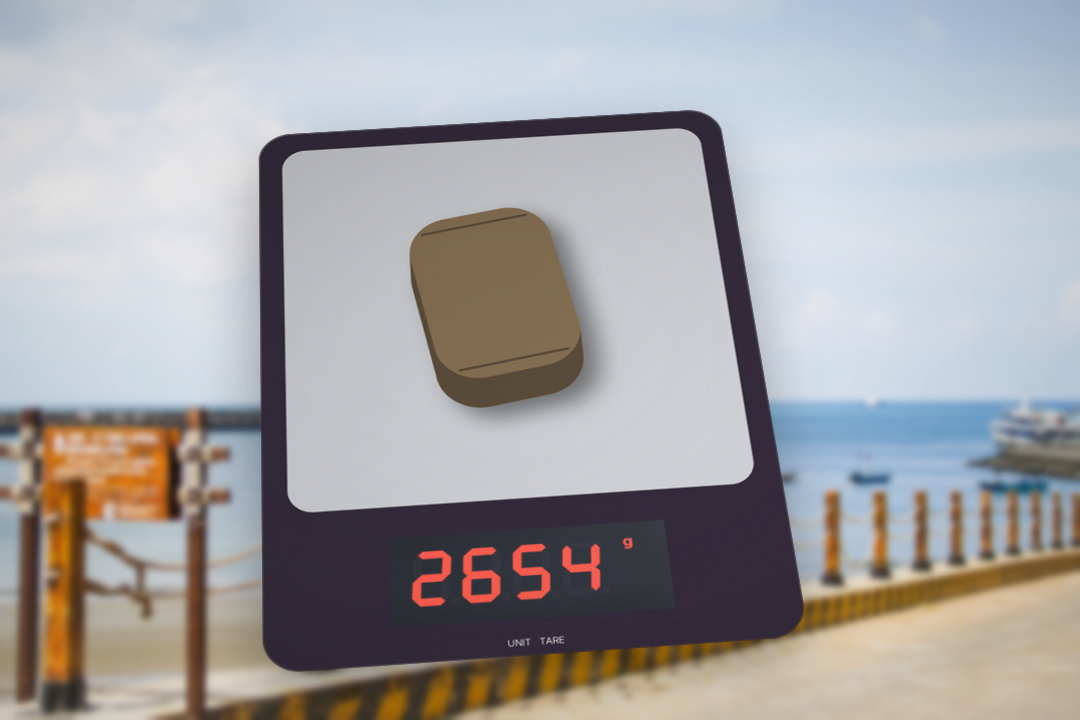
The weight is 2654 g
